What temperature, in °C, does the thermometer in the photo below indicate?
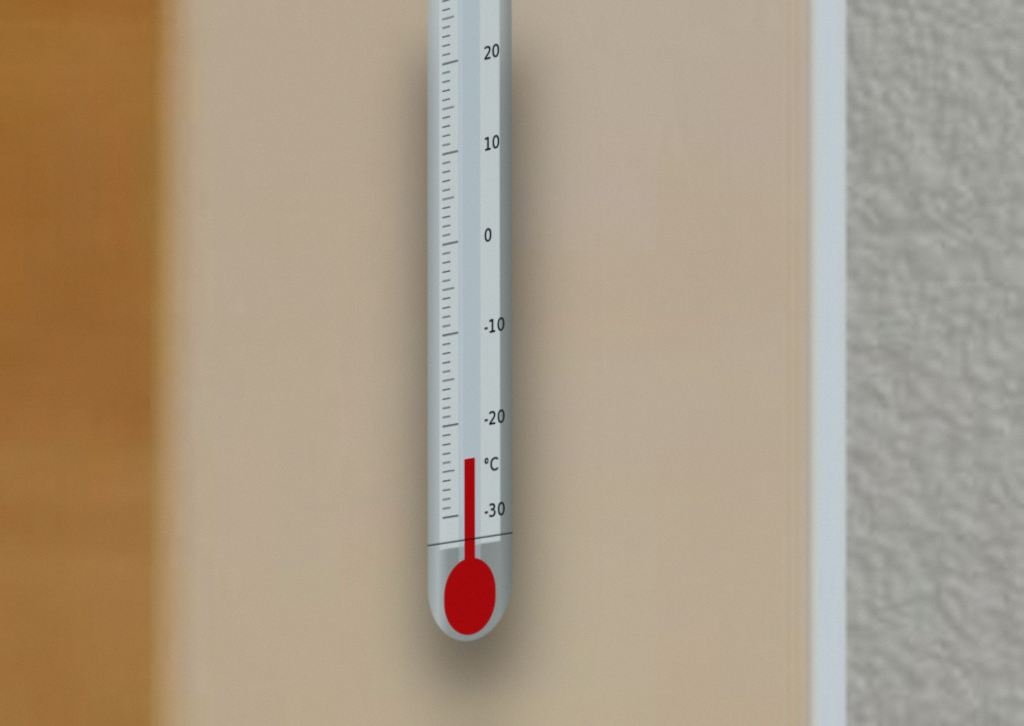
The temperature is -24 °C
